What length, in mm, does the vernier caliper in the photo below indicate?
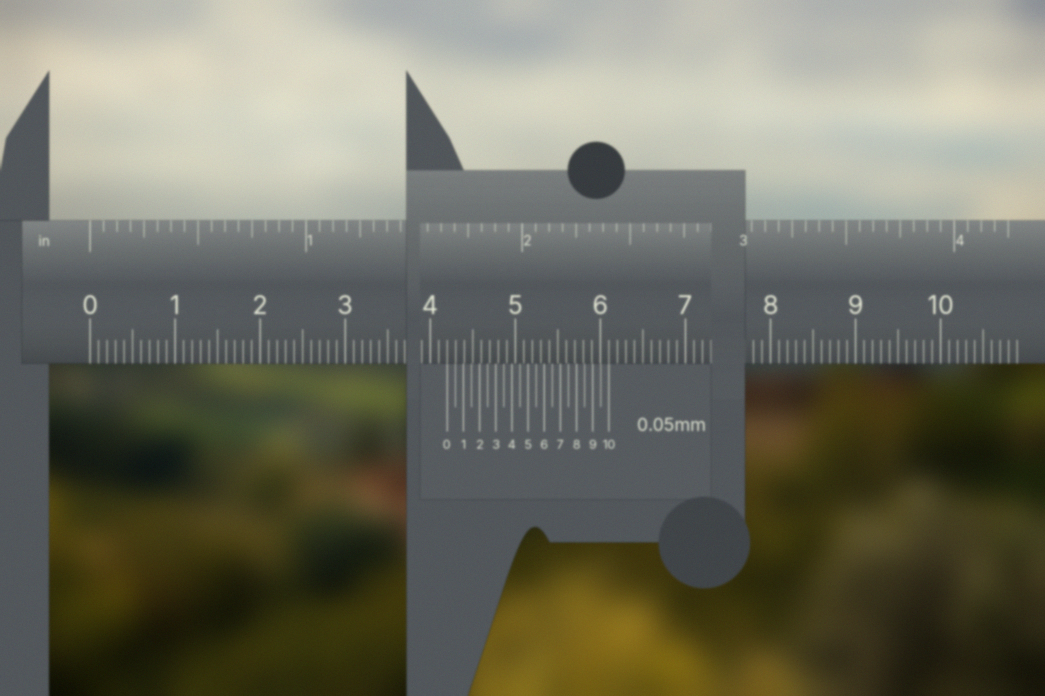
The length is 42.0 mm
